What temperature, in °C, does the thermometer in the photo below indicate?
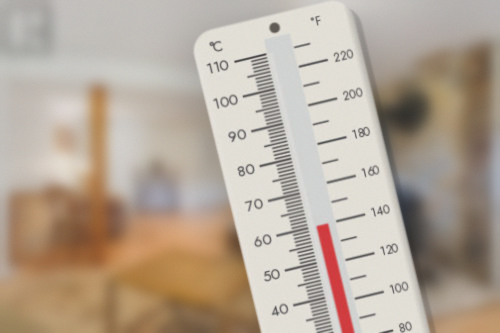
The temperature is 60 °C
